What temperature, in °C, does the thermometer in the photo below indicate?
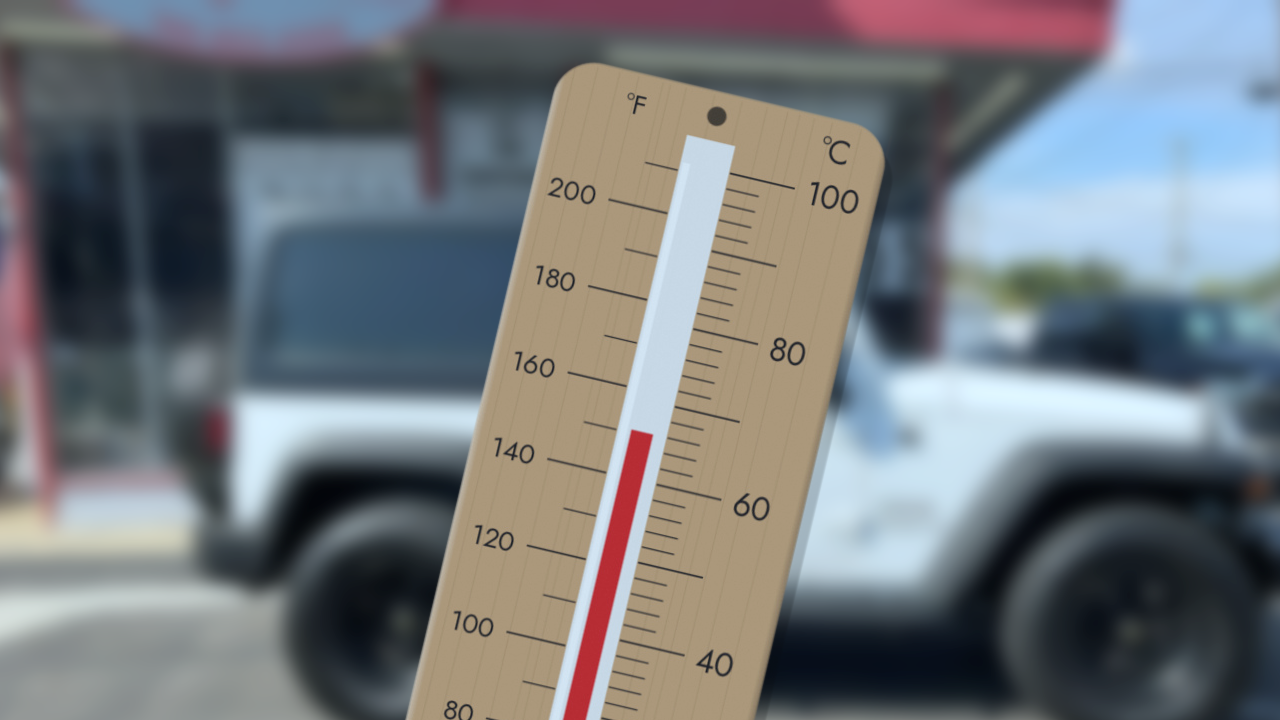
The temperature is 66 °C
